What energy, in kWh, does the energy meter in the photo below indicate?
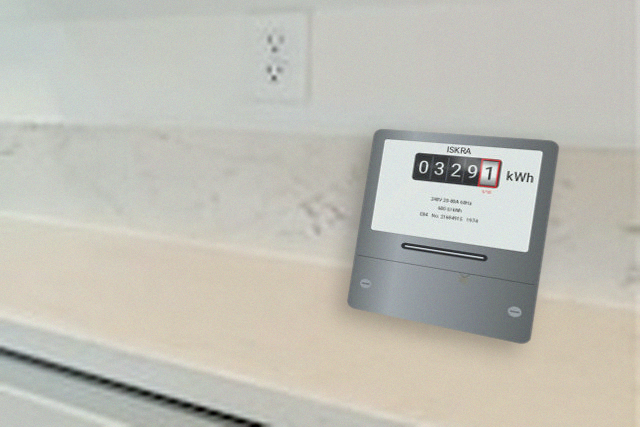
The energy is 329.1 kWh
